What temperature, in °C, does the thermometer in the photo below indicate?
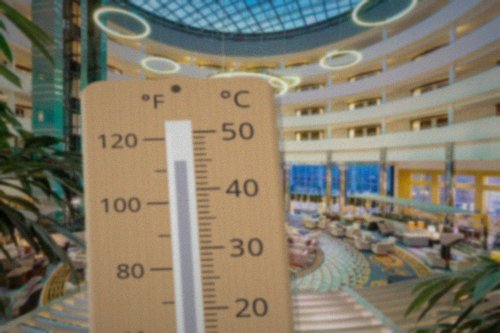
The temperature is 45 °C
